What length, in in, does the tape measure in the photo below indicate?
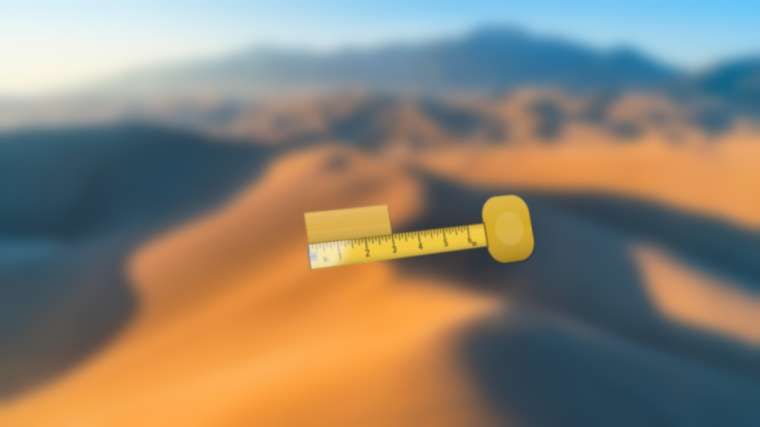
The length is 3 in
